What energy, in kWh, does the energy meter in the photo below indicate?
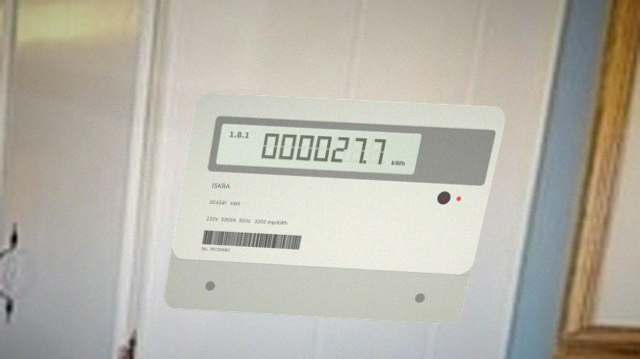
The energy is 27.7 kWh
